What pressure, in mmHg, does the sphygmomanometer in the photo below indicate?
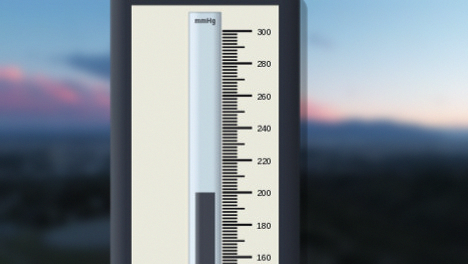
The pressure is 200 mmHg
